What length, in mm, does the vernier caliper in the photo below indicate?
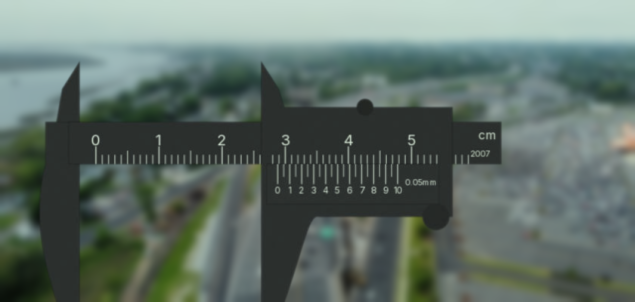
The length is 28.8 mm
